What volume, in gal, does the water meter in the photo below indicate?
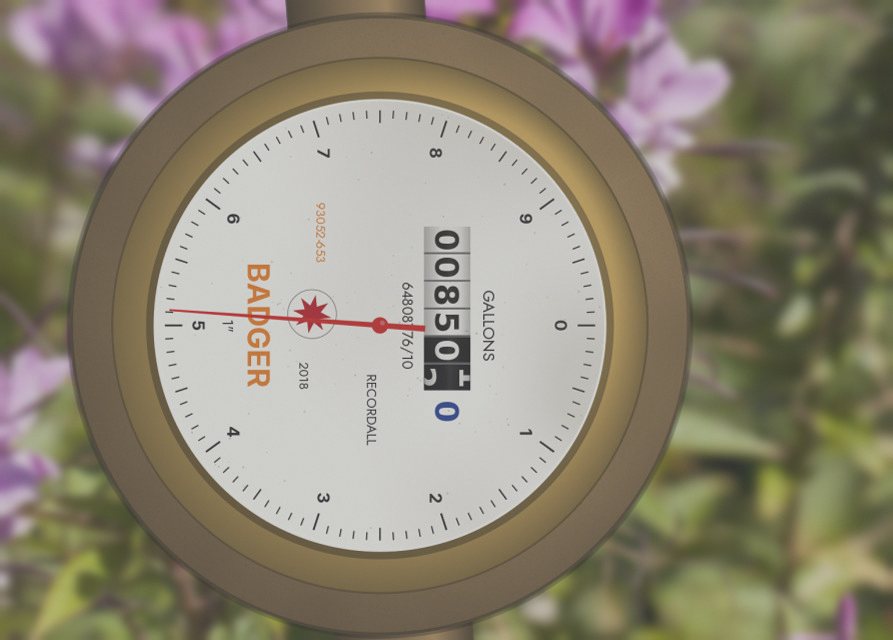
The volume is 85015.1 gal
